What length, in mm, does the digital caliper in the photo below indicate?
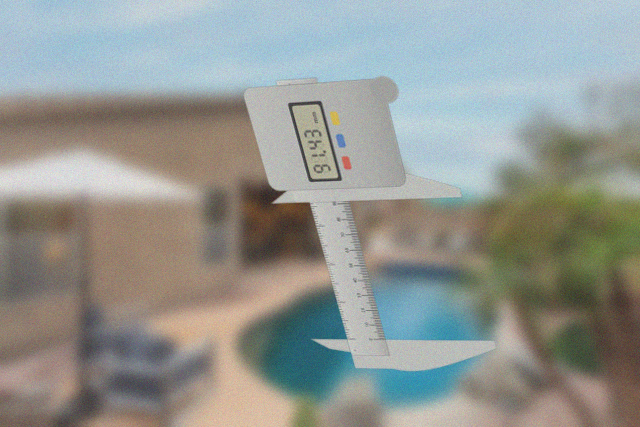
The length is 91.43 mm
